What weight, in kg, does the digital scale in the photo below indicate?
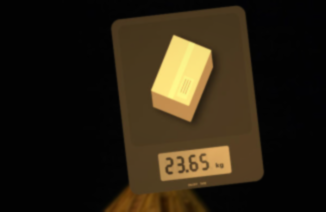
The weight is 23.65 kg
